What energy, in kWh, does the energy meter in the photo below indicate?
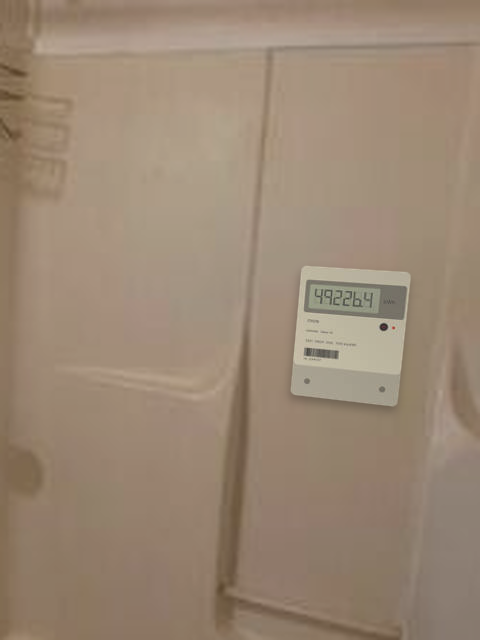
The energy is 49226.4 kWh
